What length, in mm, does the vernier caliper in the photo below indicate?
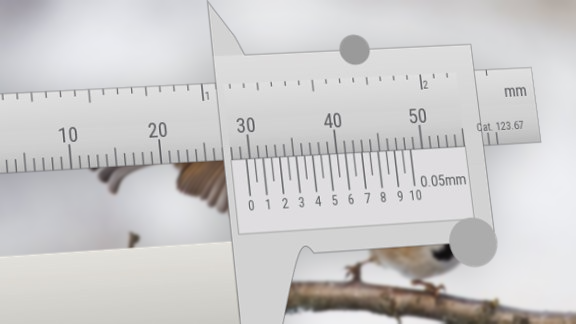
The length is 29.6 mm
